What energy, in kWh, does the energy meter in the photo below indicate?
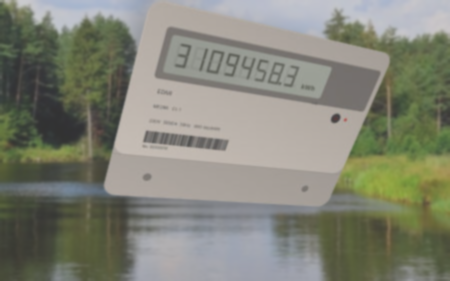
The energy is 3109458.3 kWh
